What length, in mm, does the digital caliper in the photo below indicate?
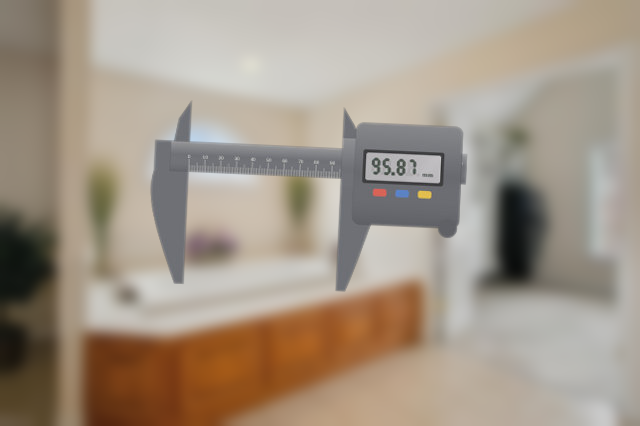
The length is 95.87 mm
